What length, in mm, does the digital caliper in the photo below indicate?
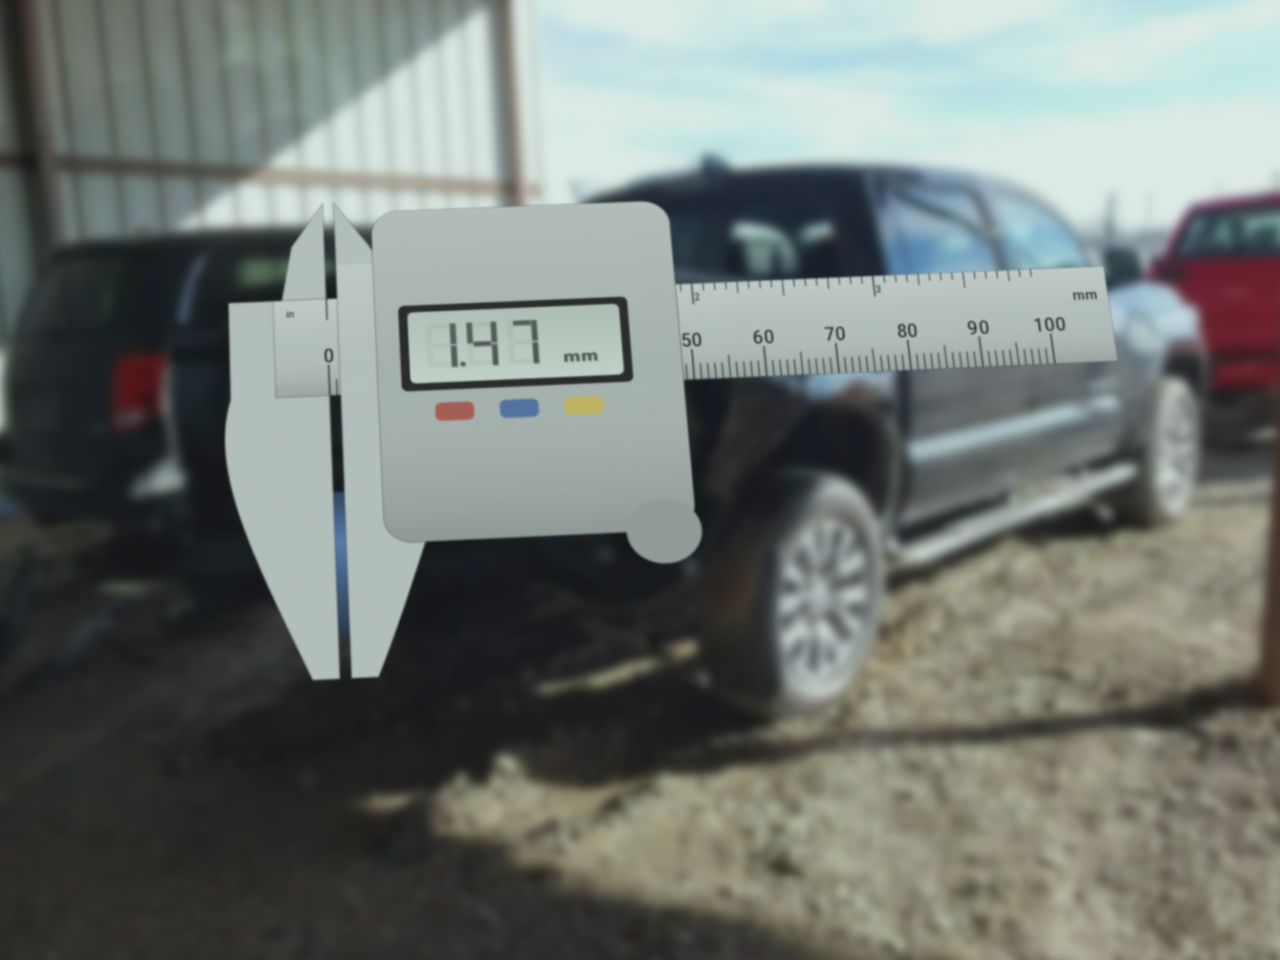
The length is 1.47 mm
